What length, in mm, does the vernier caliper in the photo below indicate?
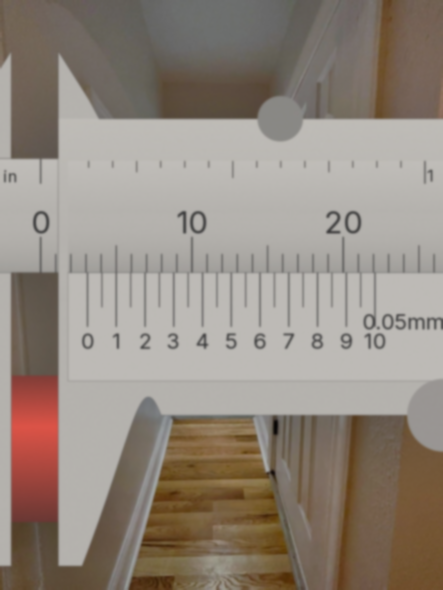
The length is 3.1 mm
